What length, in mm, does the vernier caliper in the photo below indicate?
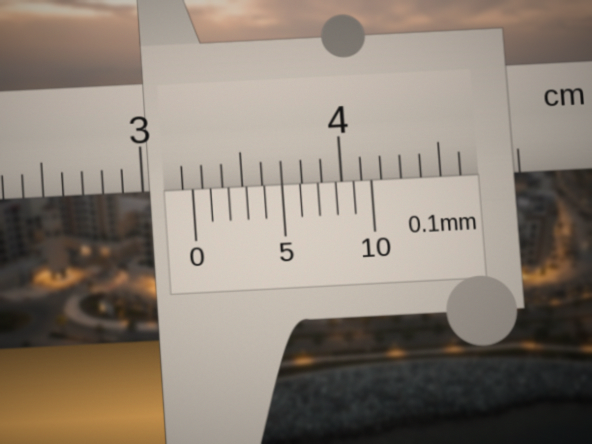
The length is 32.5 mm
